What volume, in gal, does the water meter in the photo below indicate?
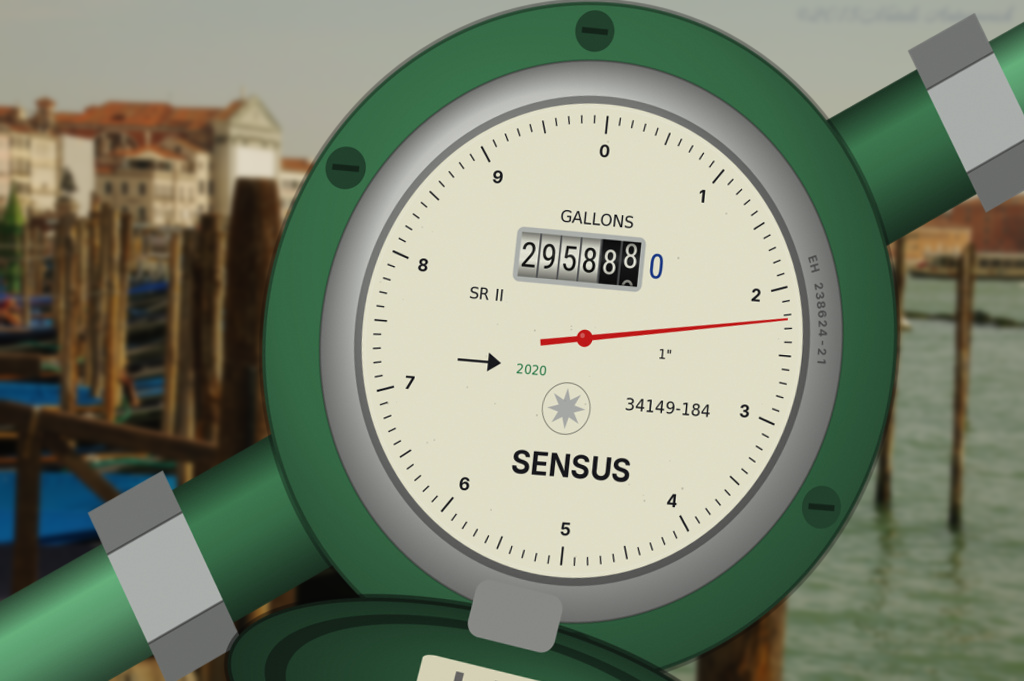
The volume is 2958882.2 gal
